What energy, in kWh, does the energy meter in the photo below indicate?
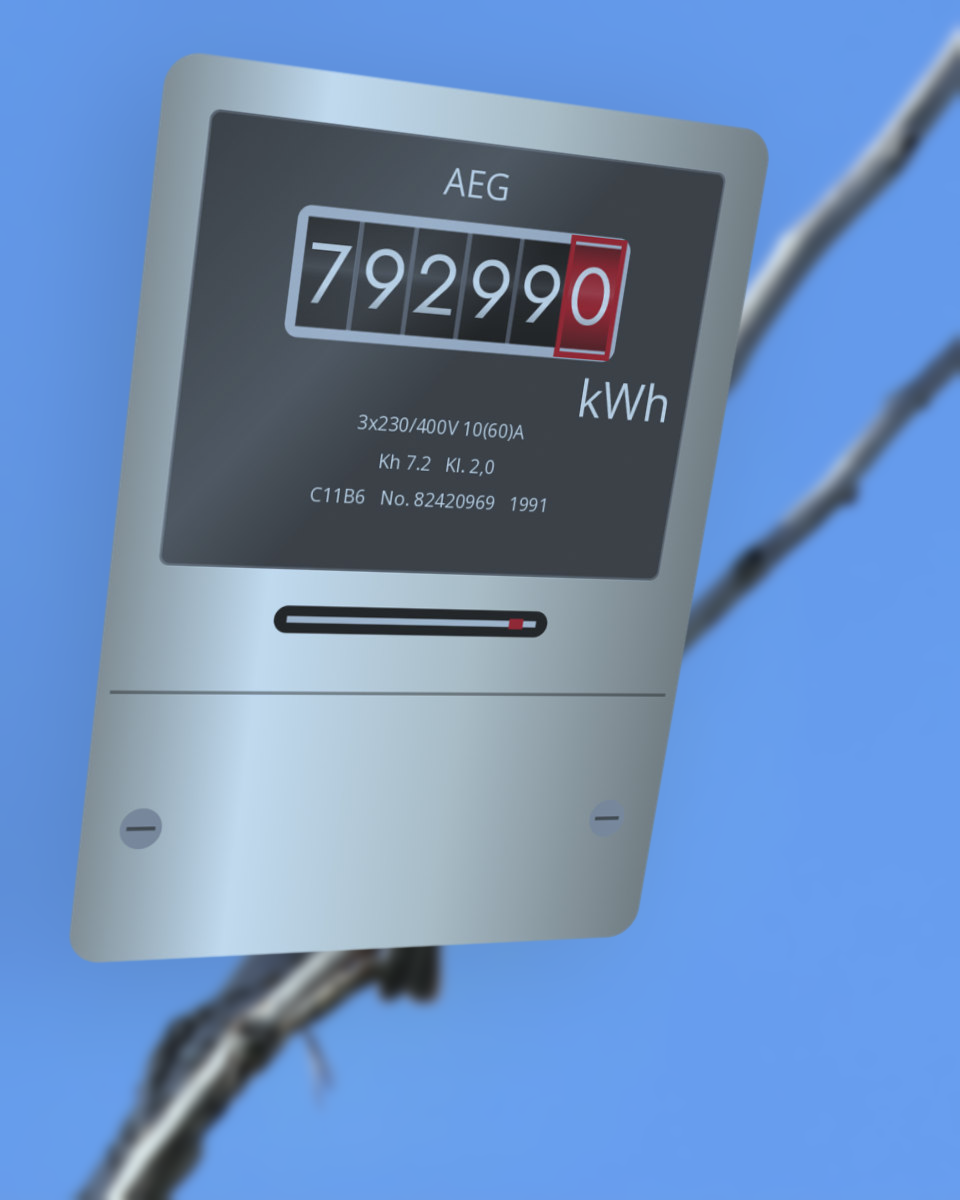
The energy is 79299.0 kWh
